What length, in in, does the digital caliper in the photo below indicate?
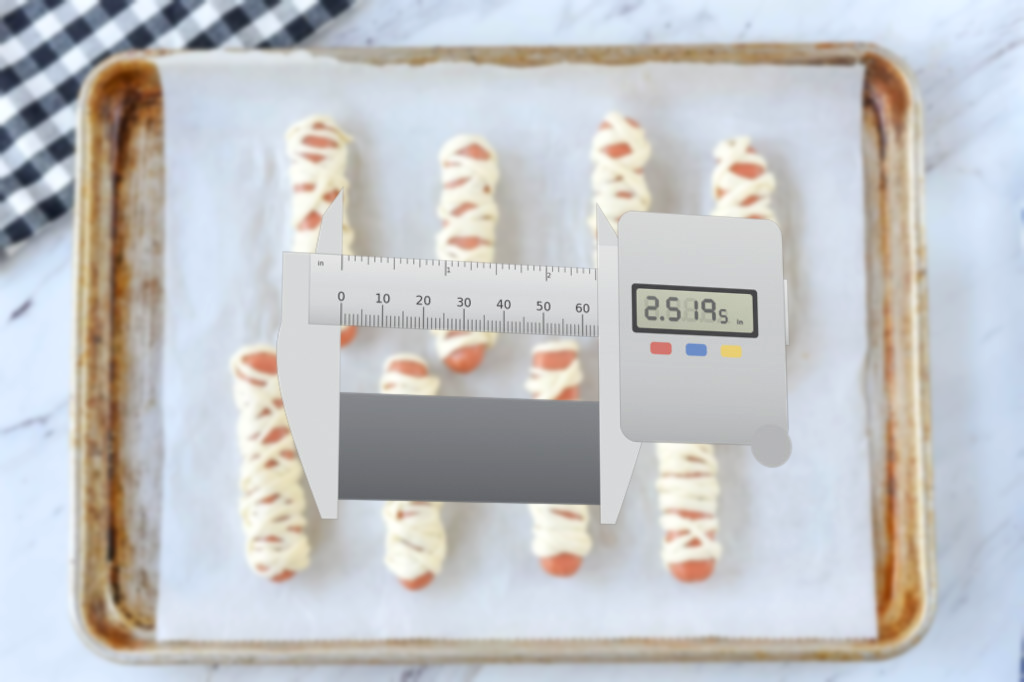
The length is 2.5195 in
